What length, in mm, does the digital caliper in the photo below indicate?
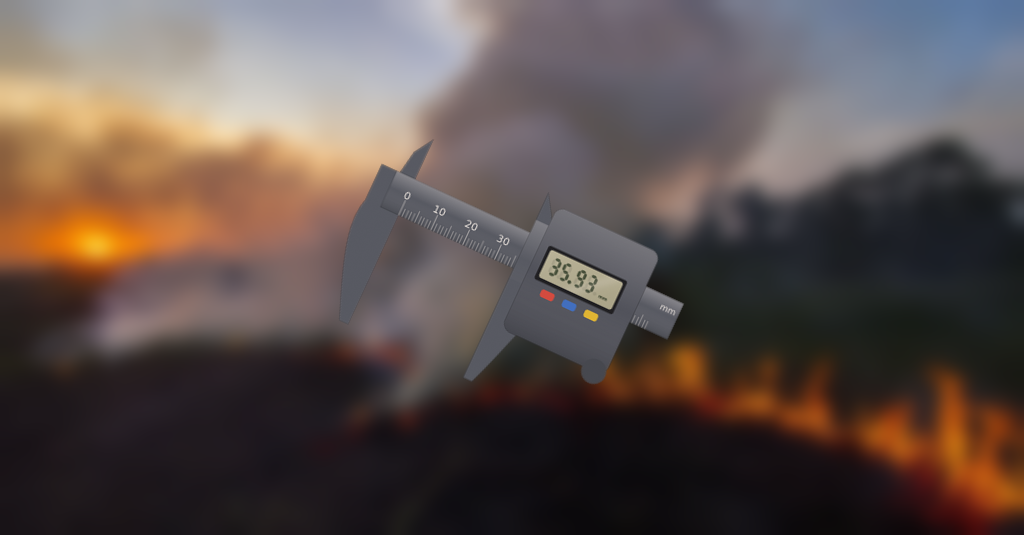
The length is 35.93 mm
